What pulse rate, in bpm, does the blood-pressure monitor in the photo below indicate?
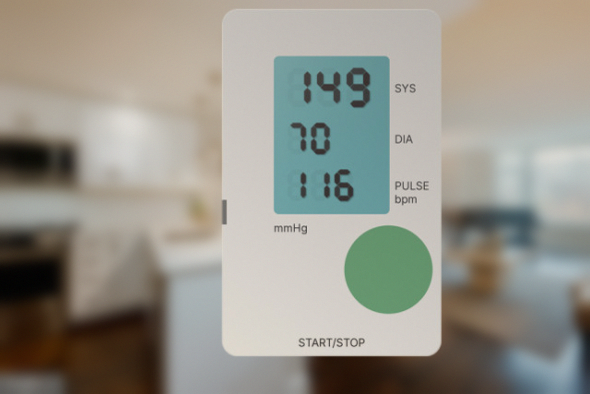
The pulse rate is 116 bpm
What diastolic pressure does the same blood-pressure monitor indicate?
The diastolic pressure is 70 mmHg
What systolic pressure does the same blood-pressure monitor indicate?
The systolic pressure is 149 mmHg
